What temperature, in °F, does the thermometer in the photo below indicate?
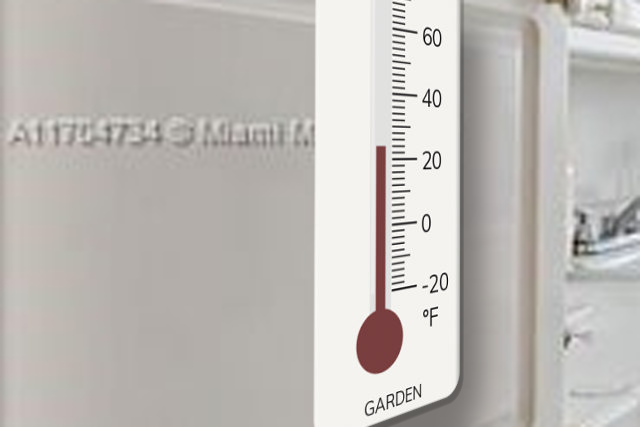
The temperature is 24 °F
